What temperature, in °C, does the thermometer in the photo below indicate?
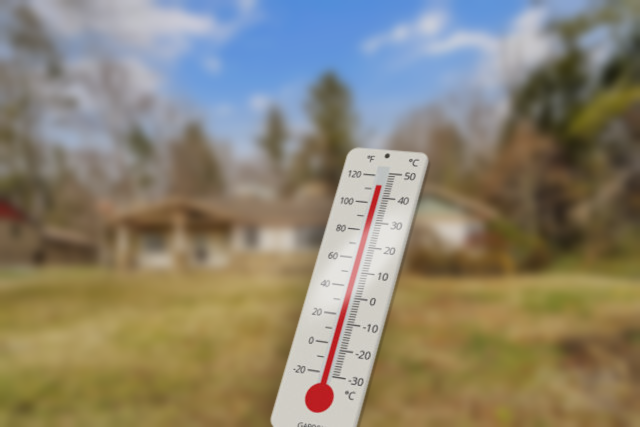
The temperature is 45 °C
